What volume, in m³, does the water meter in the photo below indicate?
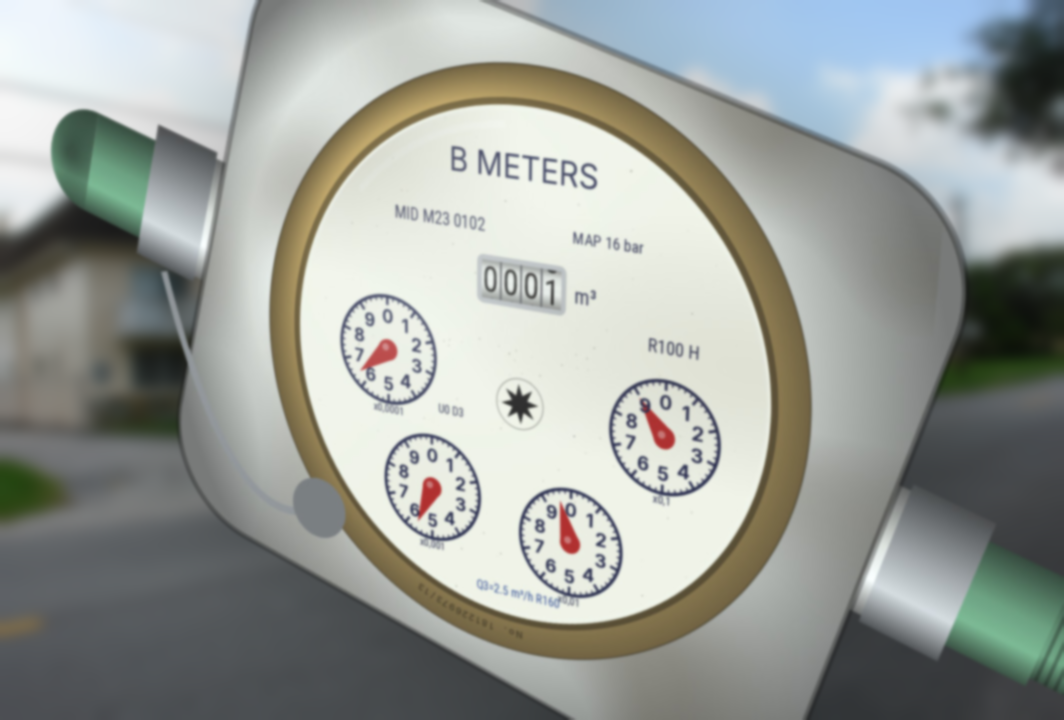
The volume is 0.8956 m³
